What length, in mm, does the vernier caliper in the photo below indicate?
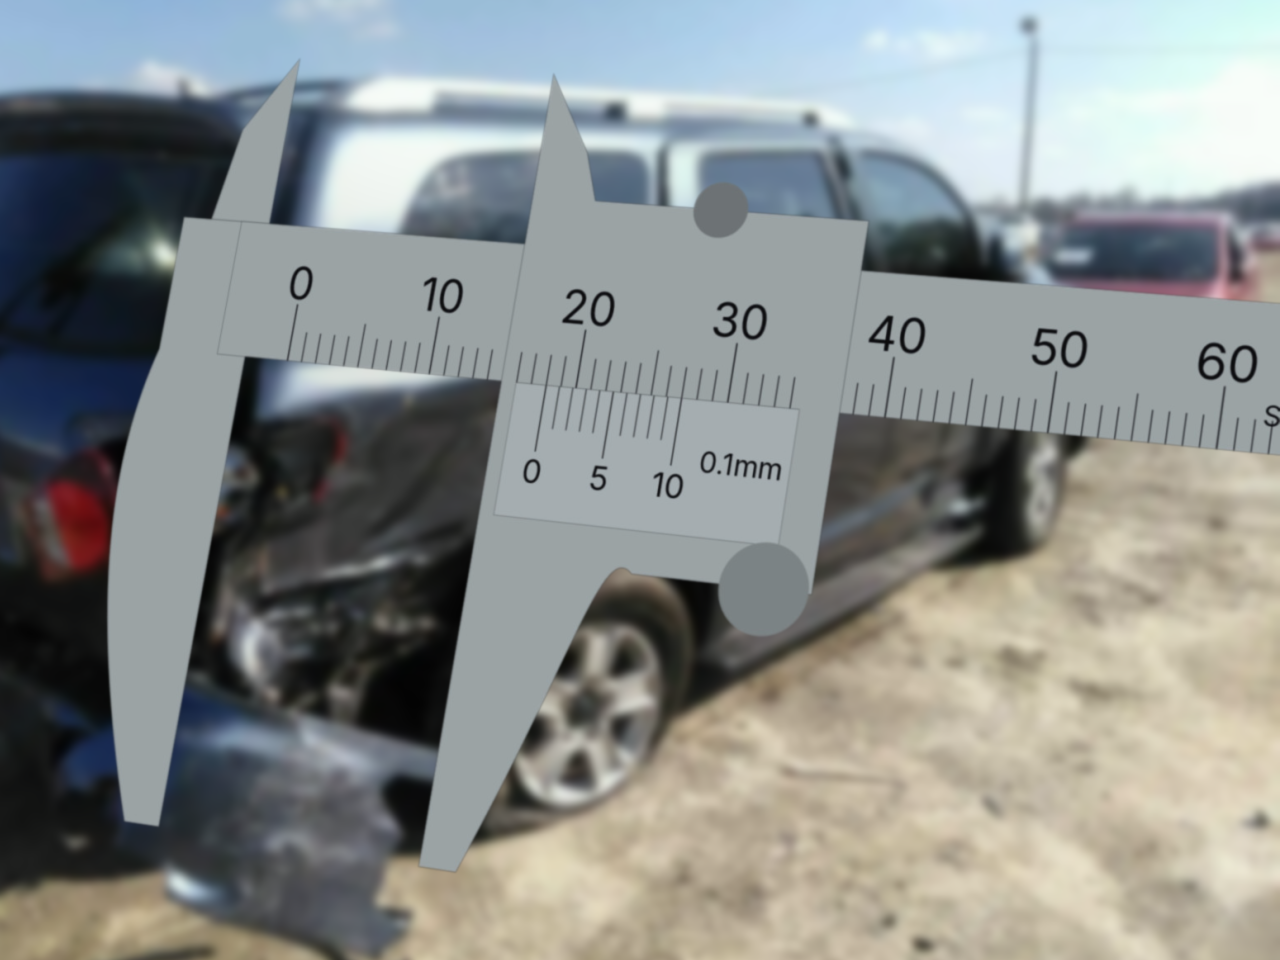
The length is 18.0 mm
